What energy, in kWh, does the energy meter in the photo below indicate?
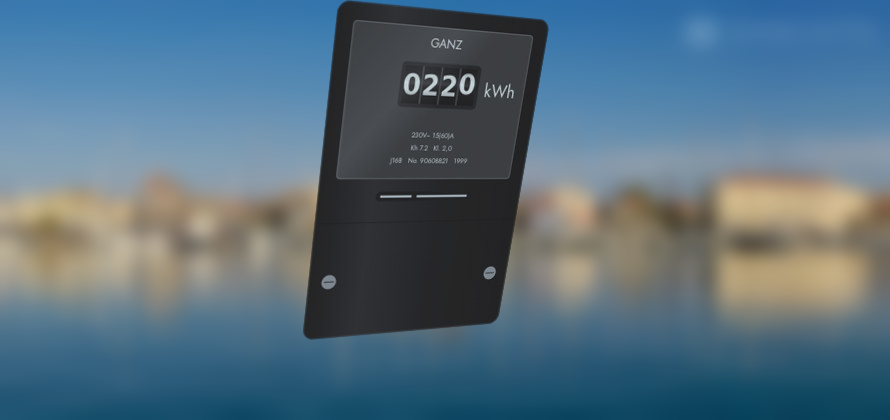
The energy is 220 kWh
